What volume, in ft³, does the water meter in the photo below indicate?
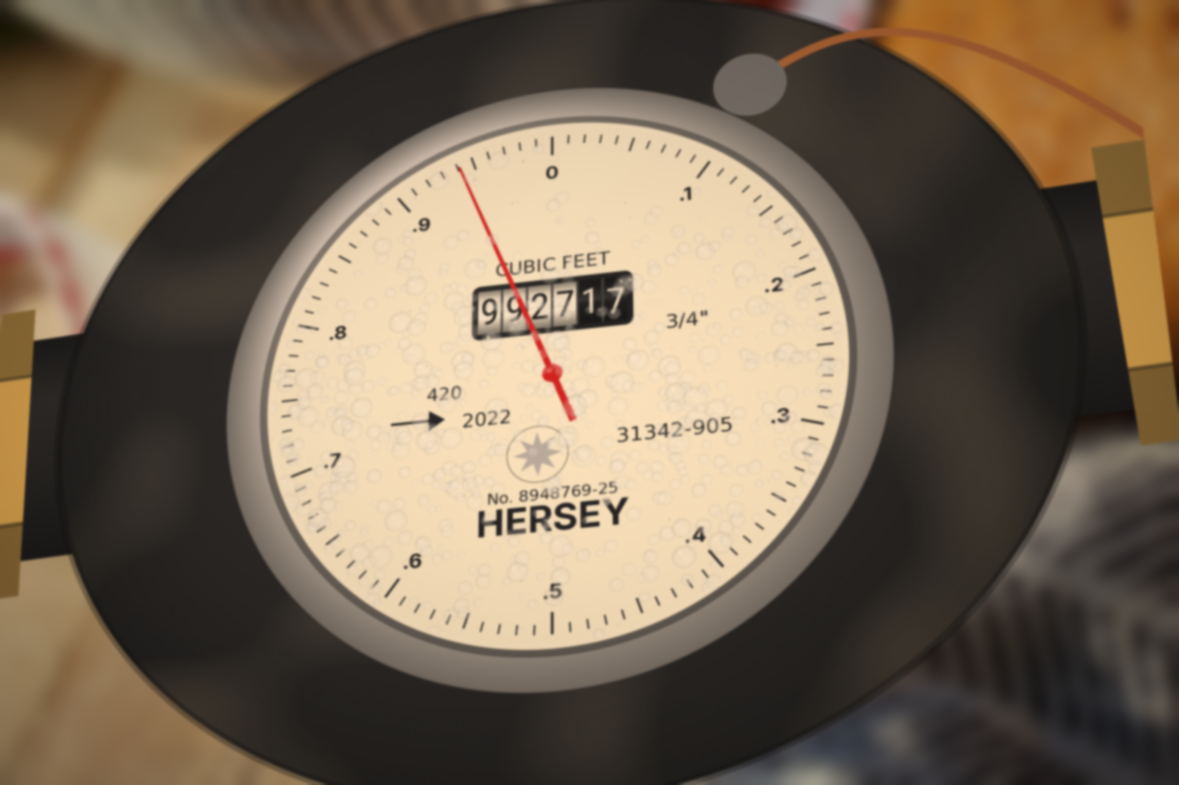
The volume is 992716.94 ft³
